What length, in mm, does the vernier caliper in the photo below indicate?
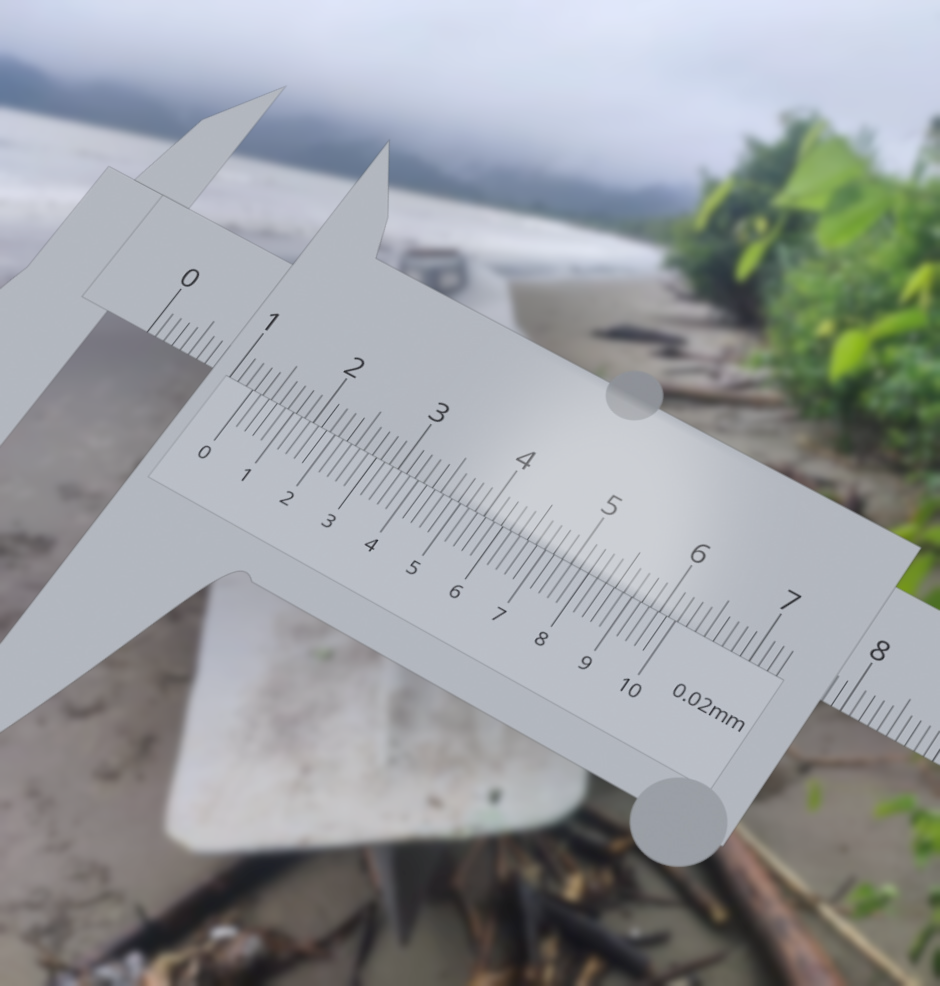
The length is 12.8 mm
